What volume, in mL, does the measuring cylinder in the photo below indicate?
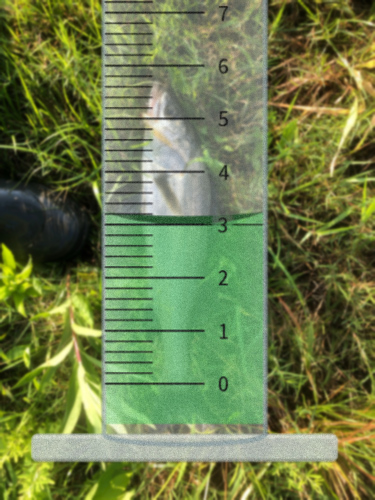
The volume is 3 mL
